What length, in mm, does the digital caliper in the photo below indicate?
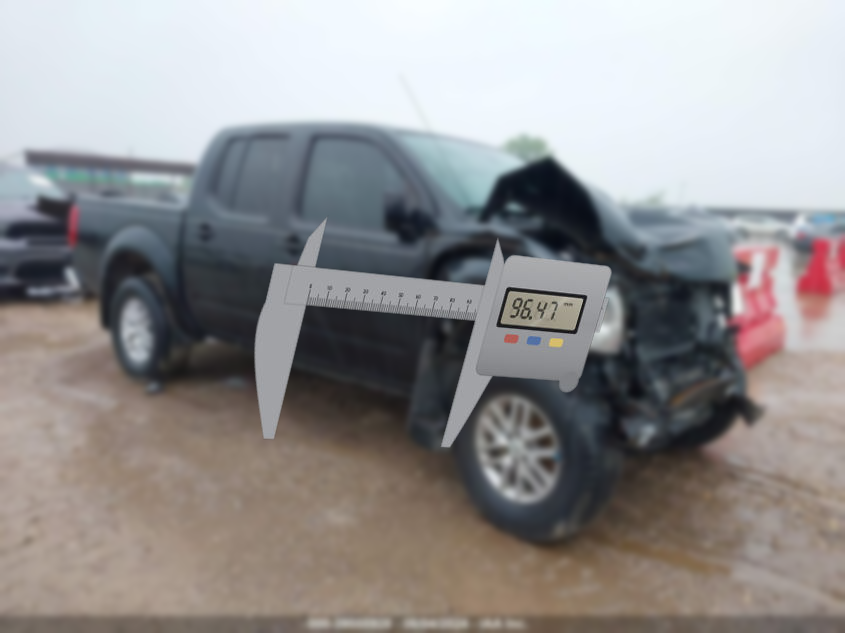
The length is 96.47 mm
